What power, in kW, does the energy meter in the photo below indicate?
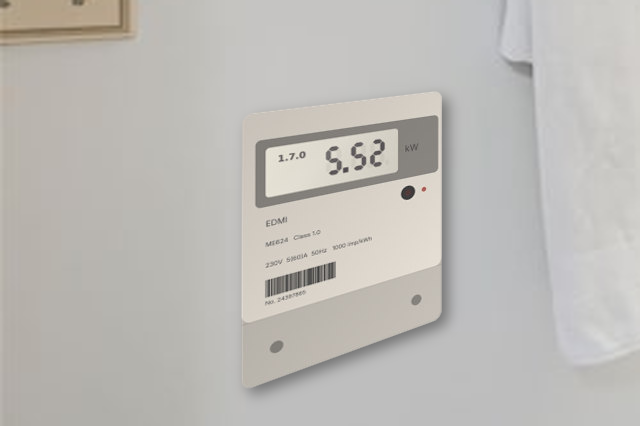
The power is 5.52 kW
